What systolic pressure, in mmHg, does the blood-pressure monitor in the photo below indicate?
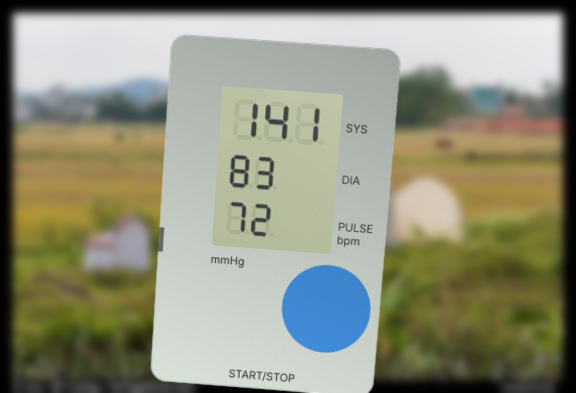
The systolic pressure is 141 mmHg
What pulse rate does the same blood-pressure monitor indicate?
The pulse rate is 72 bpm
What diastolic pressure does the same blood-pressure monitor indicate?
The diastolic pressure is 83 mmHg
